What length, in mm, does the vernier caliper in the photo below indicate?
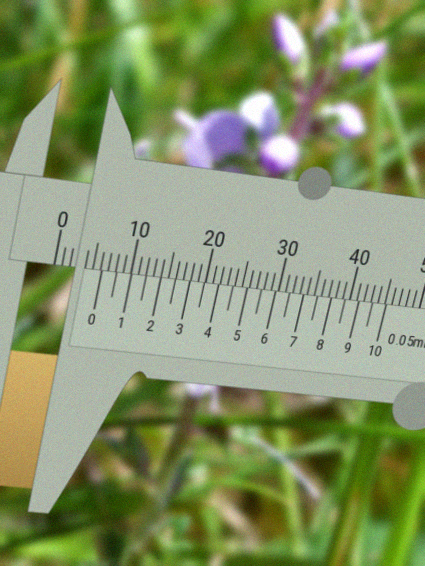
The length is 6.2 mm
